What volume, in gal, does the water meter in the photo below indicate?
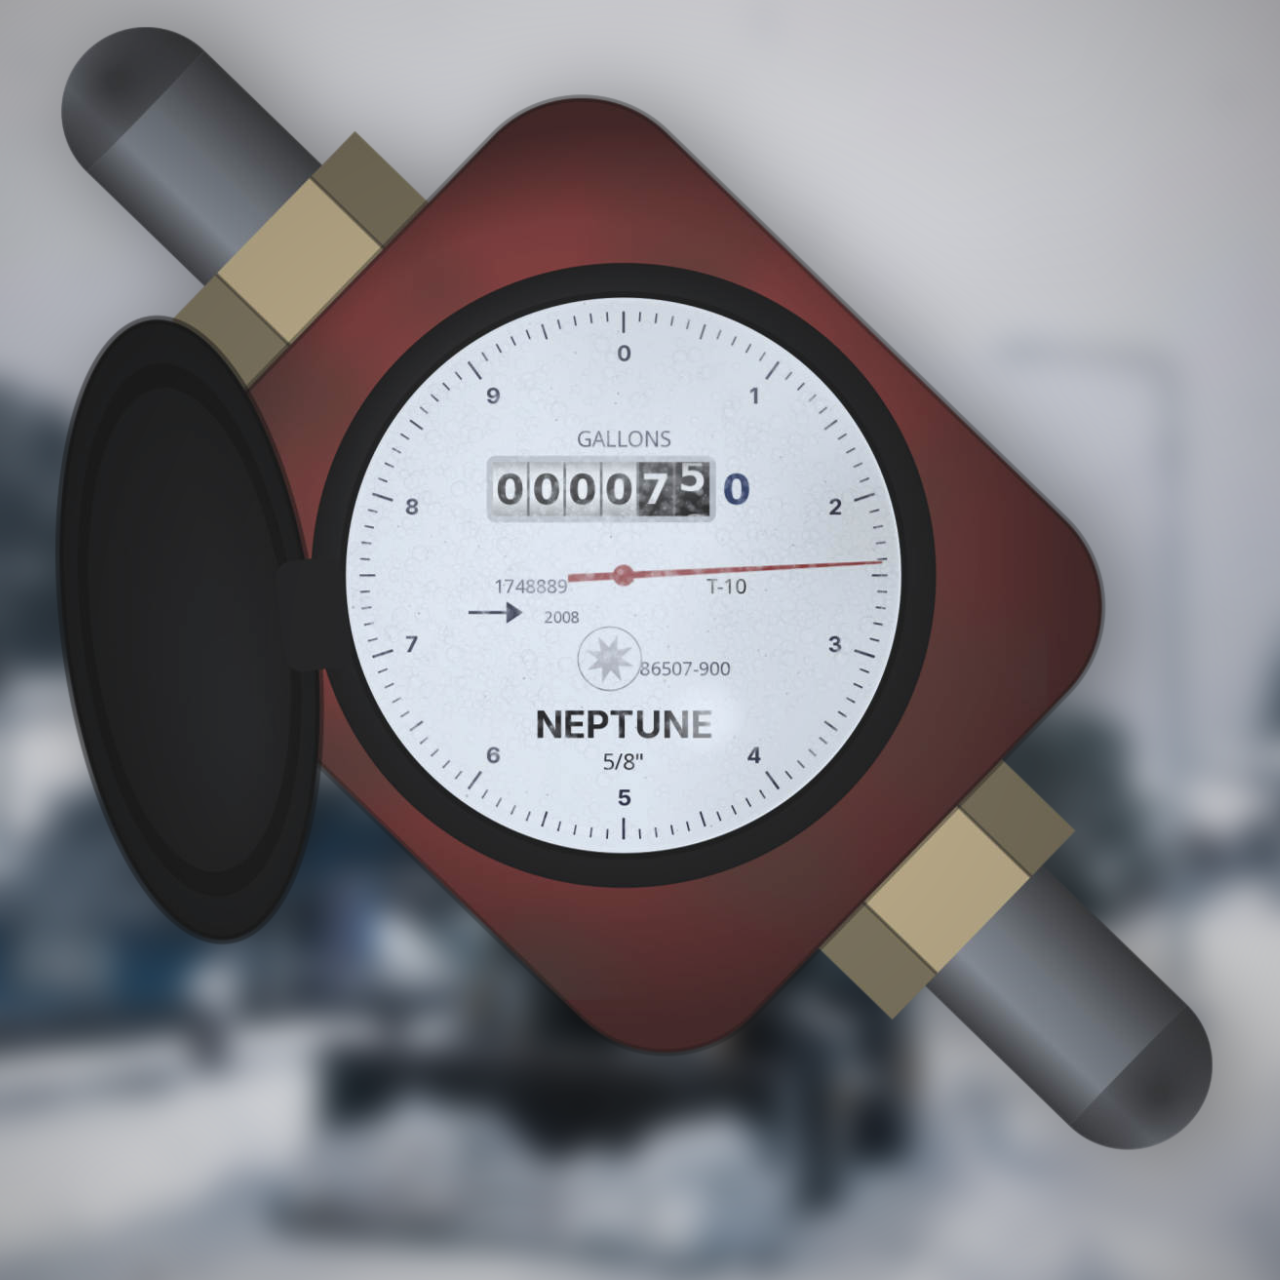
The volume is 752.4 gal
